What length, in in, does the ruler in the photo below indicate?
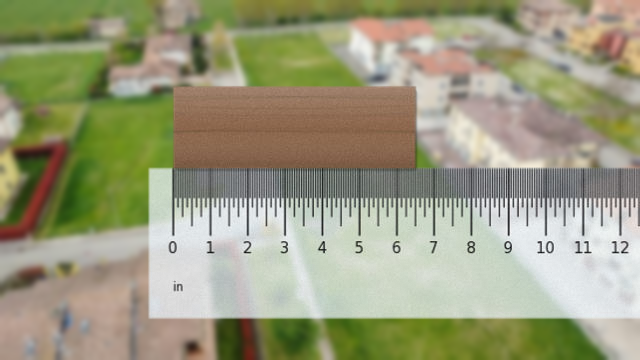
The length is 6.5 in
